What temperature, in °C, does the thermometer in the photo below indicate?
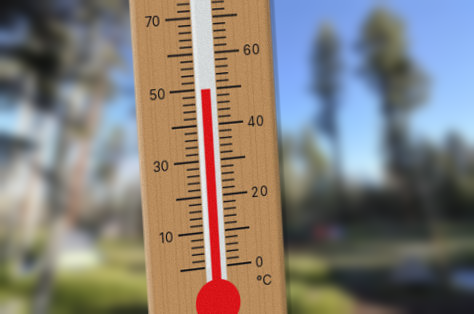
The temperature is 50 °C
